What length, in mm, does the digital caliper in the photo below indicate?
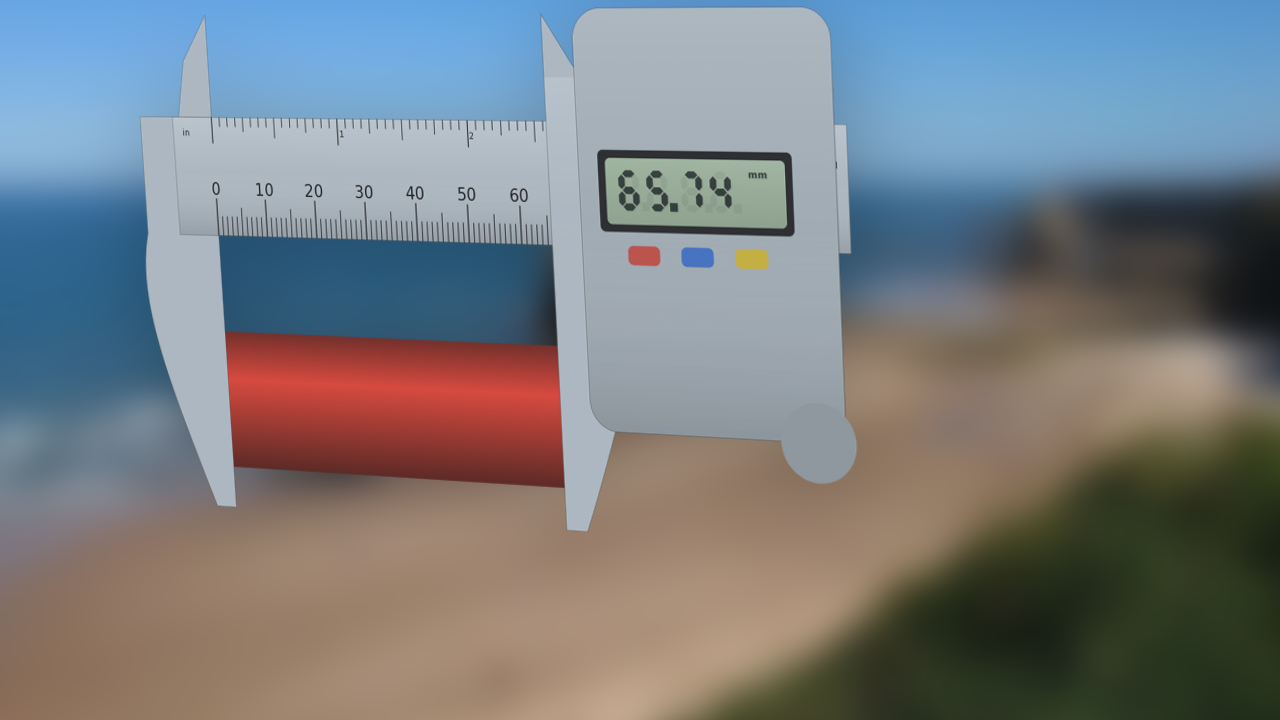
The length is 65.74 mm
